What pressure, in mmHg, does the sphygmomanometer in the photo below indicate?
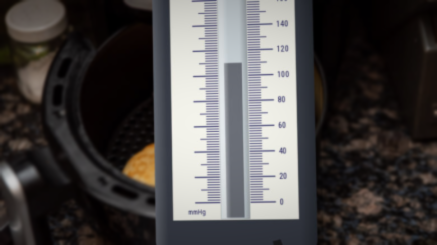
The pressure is 110 mmHg
